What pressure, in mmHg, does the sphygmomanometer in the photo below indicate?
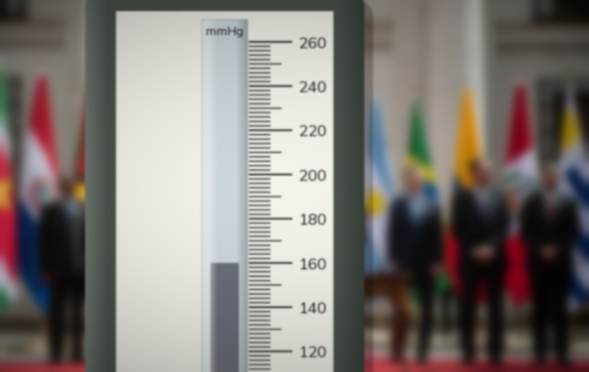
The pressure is 160 mmHg
